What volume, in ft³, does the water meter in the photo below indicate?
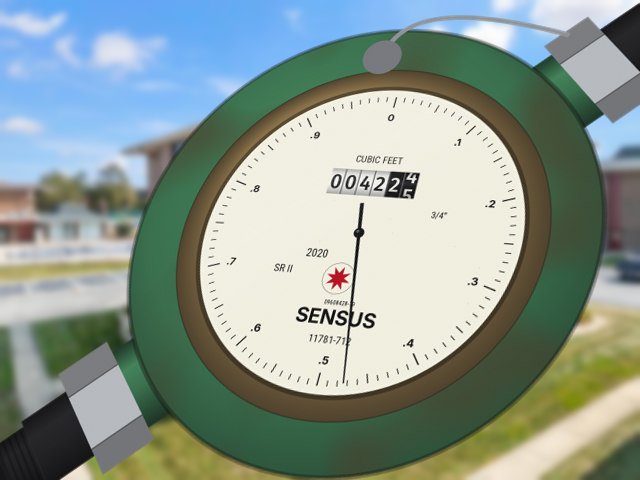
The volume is 4224.47 ft³
